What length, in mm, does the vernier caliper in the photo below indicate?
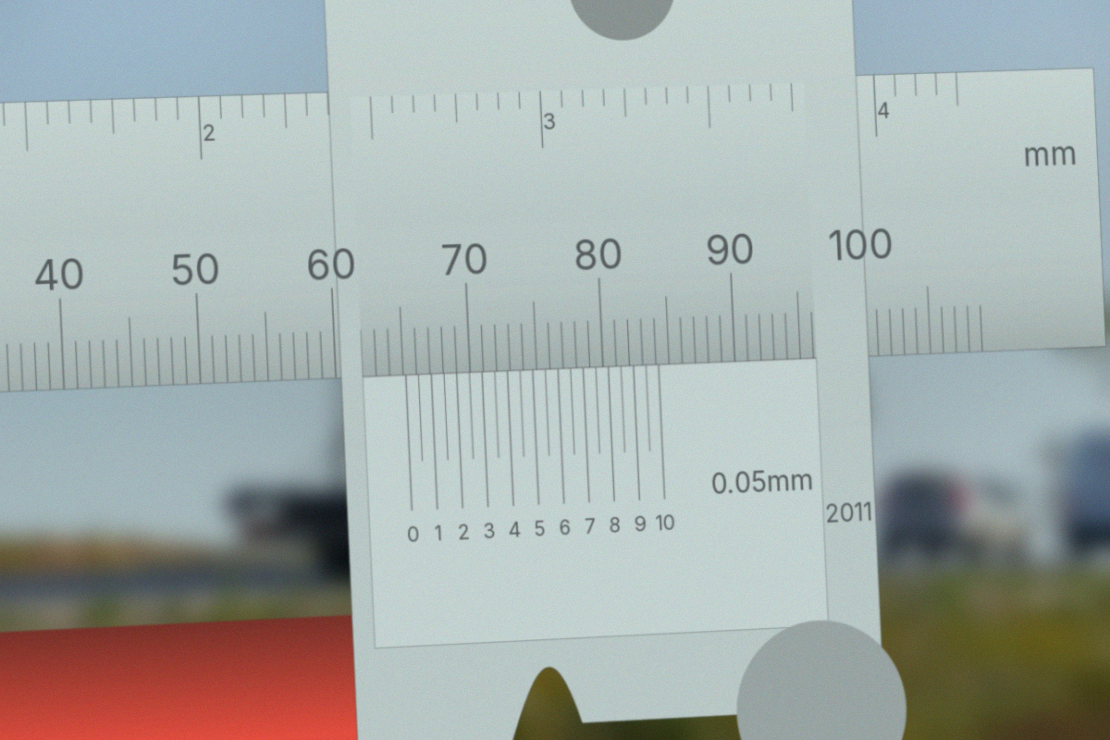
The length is 65.2 mm
